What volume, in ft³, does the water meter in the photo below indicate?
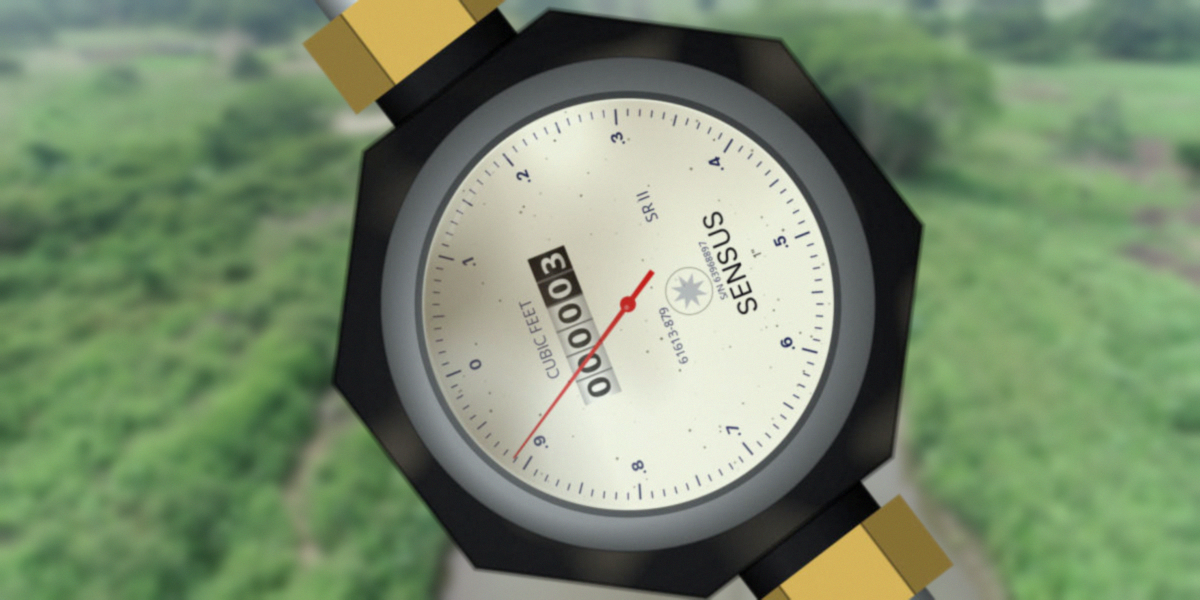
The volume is 2.91 ft³
